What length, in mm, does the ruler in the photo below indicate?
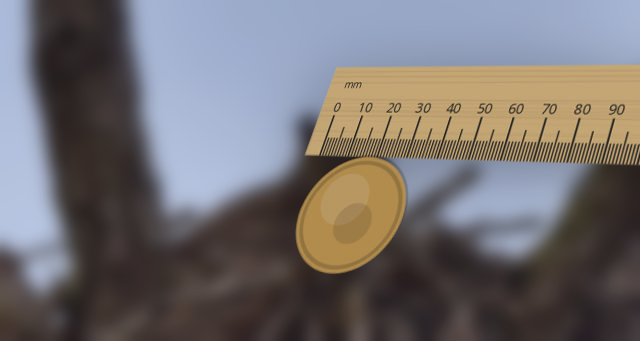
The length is 35 mm
